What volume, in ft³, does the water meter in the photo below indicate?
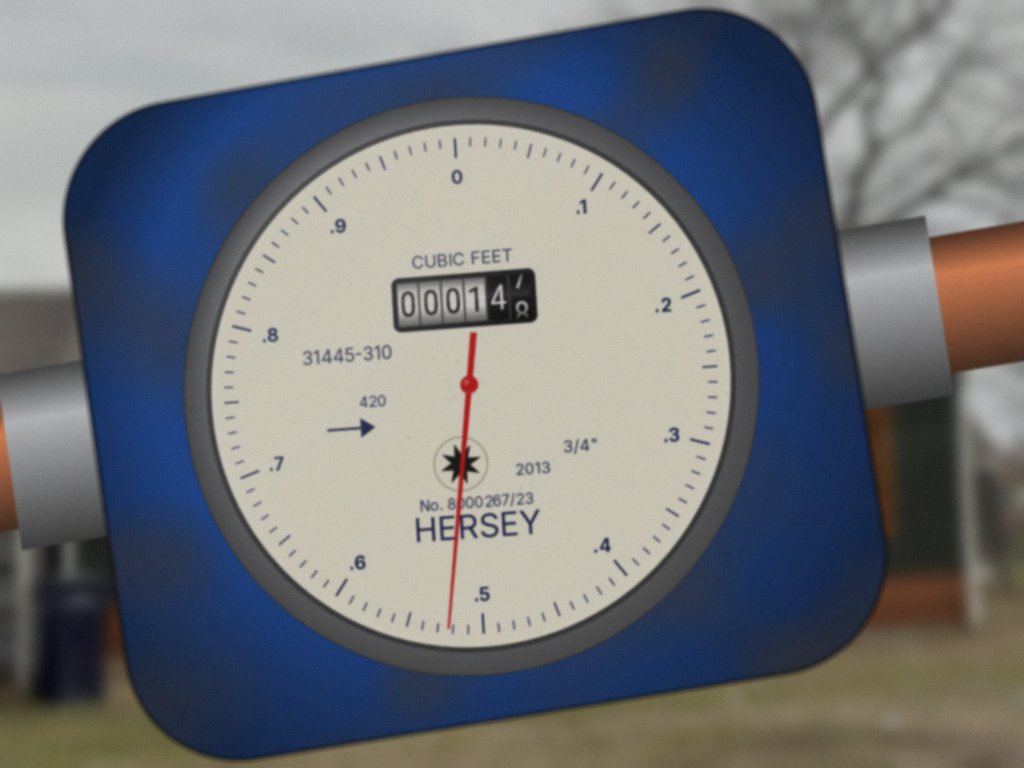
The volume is 147.52 ft³
